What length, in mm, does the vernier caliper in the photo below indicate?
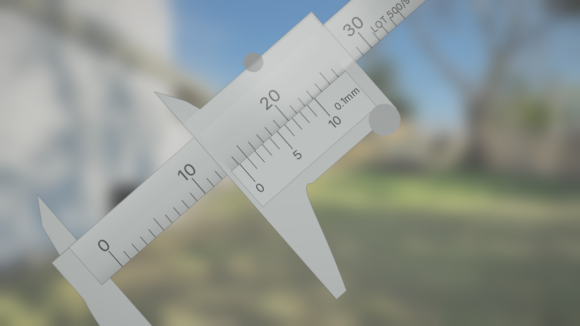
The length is 14.1 mm
